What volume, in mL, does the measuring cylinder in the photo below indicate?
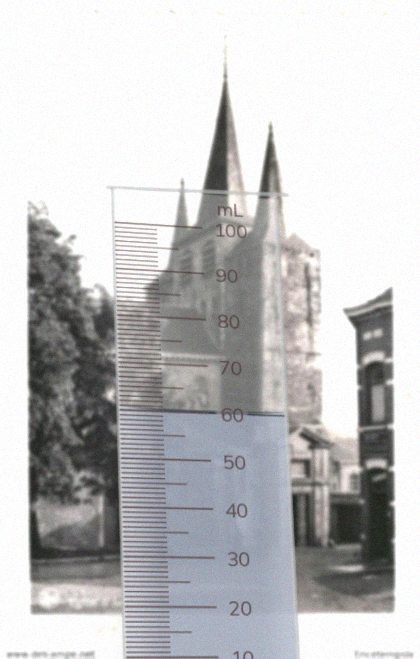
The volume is 60 mL
